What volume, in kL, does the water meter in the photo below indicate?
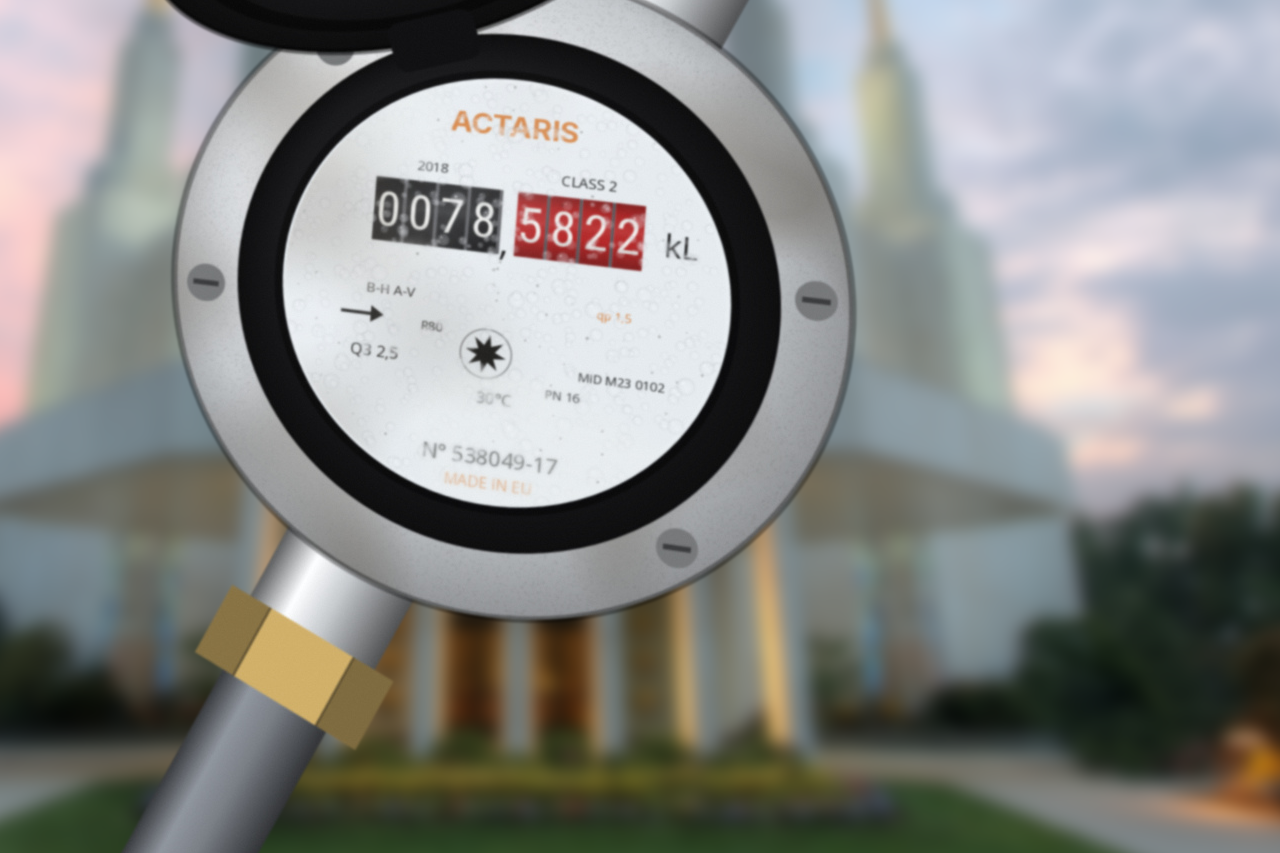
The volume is 78.5822 kL
